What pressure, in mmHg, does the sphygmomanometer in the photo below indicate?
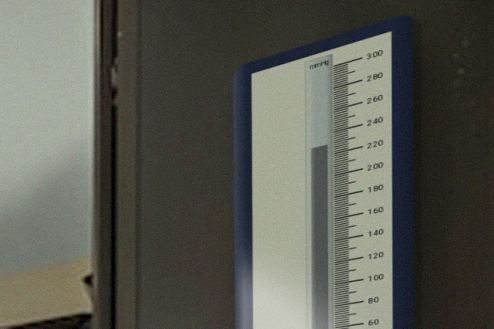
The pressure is 230 mmHg
